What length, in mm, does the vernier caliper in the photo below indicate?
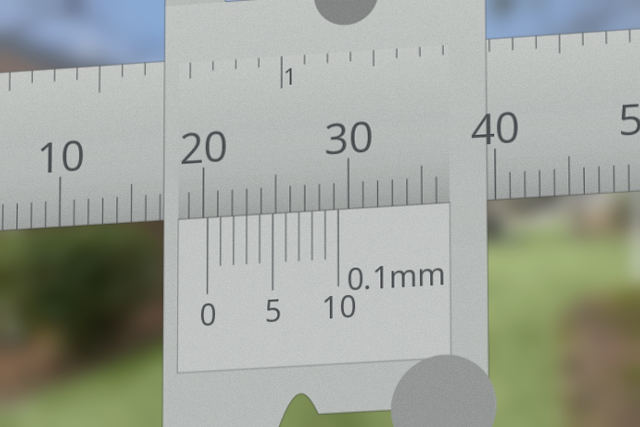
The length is 20.3 mm
